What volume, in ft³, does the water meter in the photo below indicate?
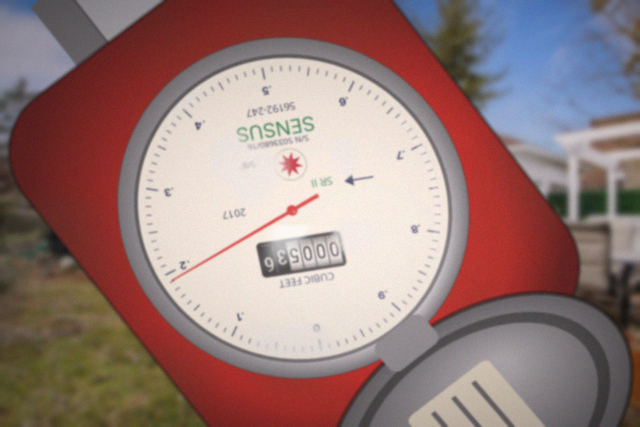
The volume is 536.19 ft³
